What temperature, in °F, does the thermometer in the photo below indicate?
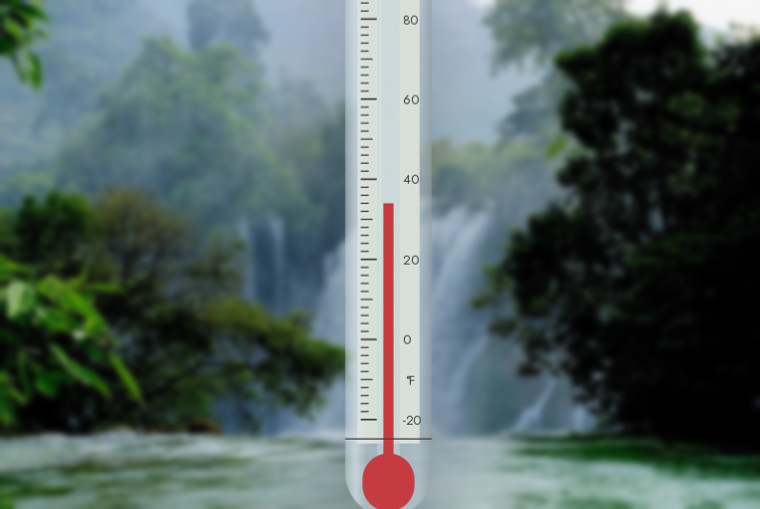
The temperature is 34 °F
